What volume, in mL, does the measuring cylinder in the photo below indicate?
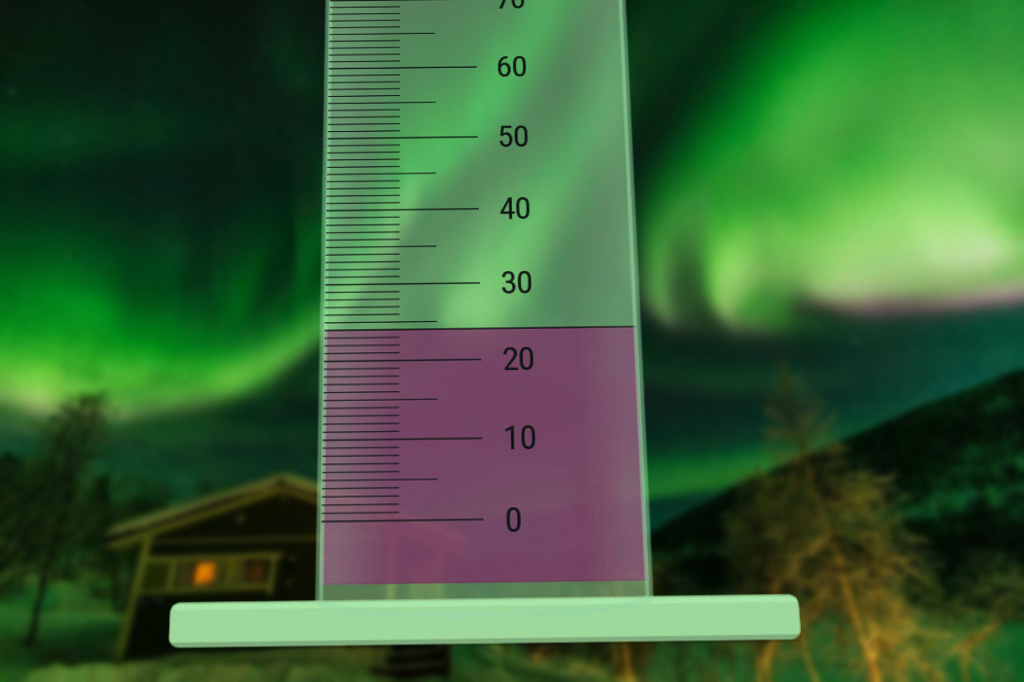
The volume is 24 mL
